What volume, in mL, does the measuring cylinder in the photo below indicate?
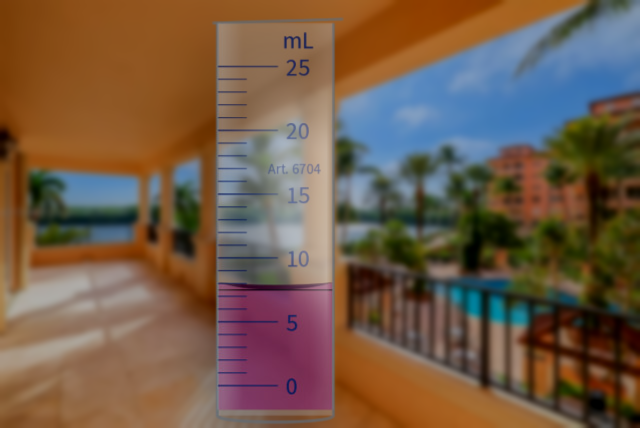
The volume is 7.5 mL
